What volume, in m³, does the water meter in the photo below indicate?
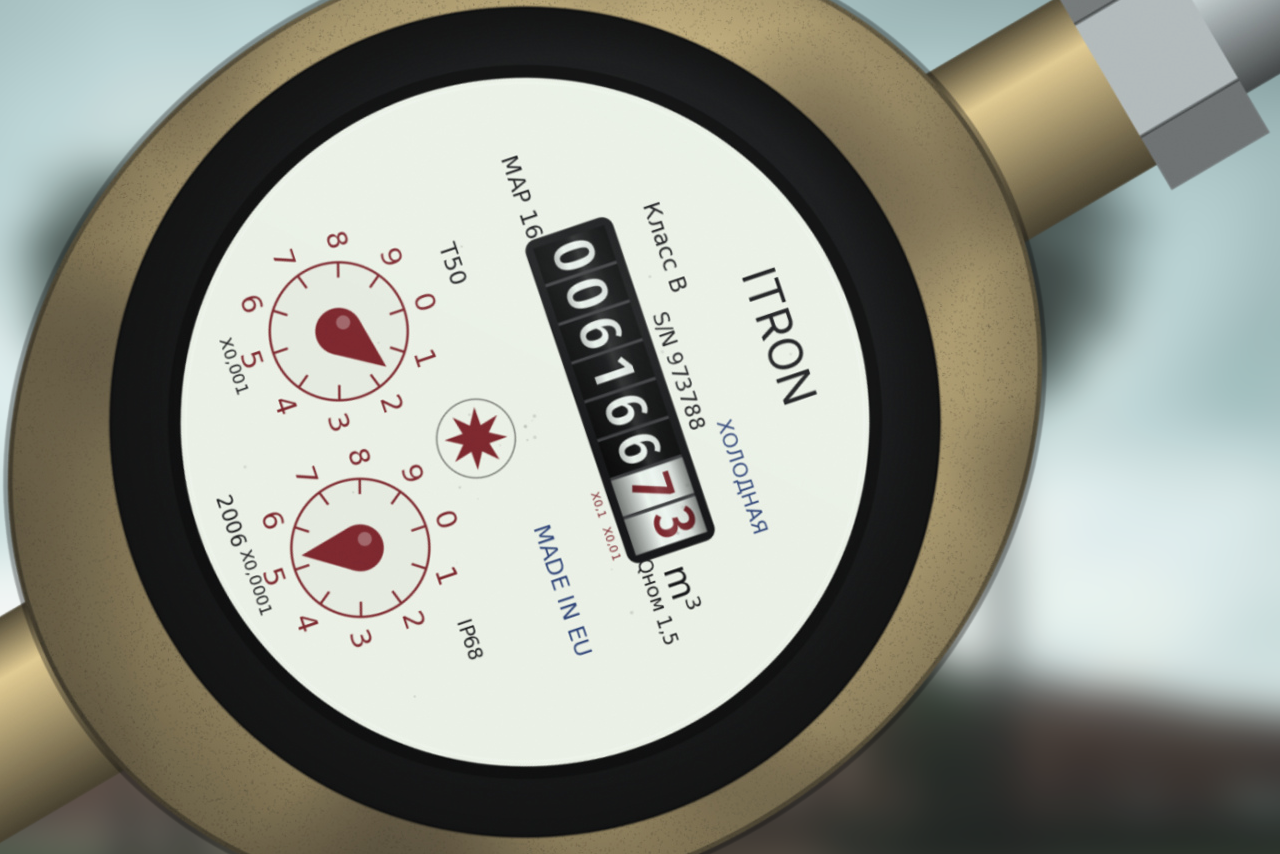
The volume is 6166.7315 m³
